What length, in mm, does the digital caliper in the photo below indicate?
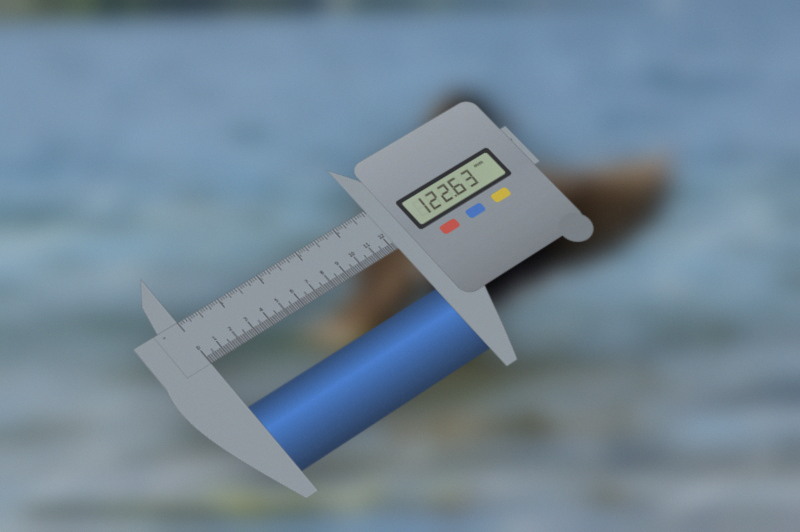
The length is 122.63 mm
